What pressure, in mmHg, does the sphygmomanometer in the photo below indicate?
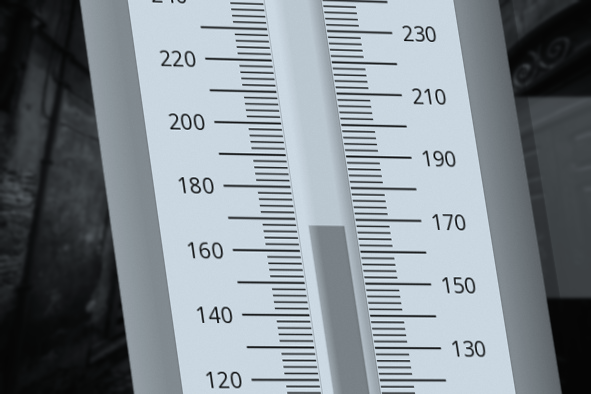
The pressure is 168 mmHg
